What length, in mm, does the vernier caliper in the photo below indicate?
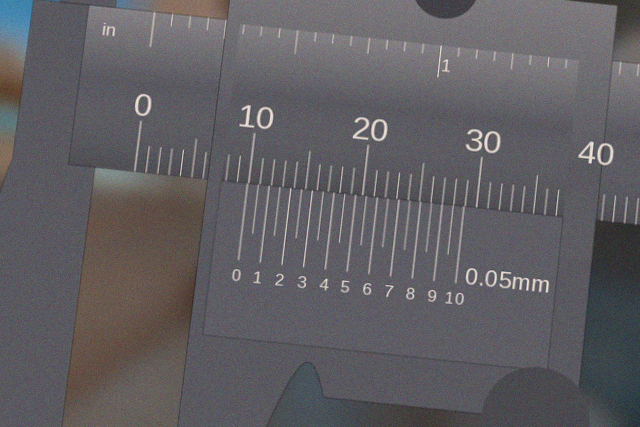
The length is 9.9 mm
